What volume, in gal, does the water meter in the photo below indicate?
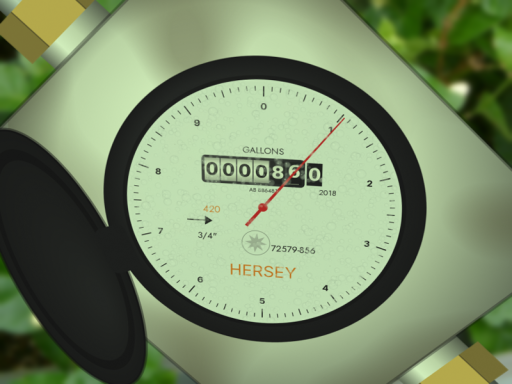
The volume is 861.0 gal
